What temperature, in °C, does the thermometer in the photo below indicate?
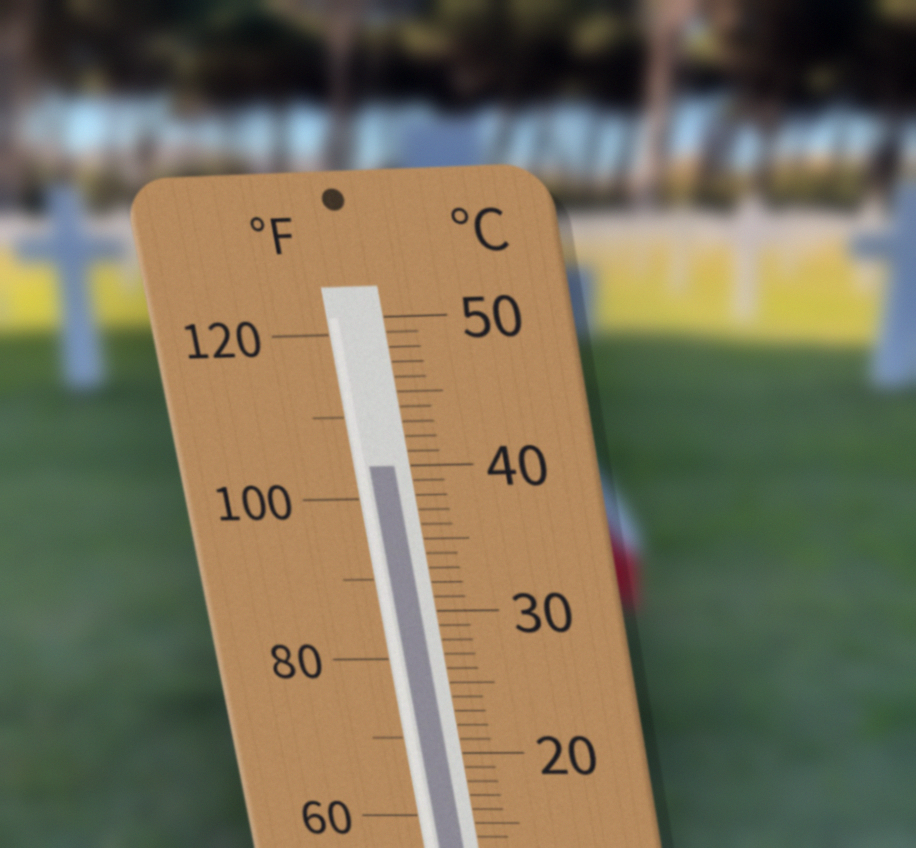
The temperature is 40 °C
